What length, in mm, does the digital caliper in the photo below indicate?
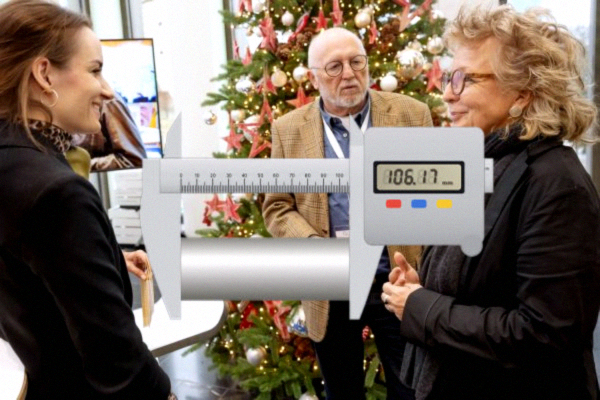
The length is 106.17 mm
